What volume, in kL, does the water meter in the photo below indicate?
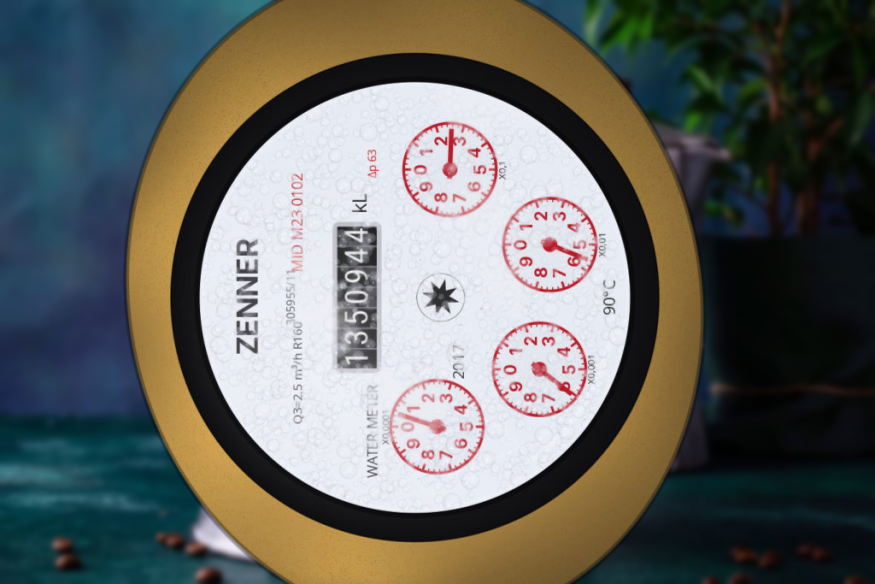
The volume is 1350944.2560 kL
